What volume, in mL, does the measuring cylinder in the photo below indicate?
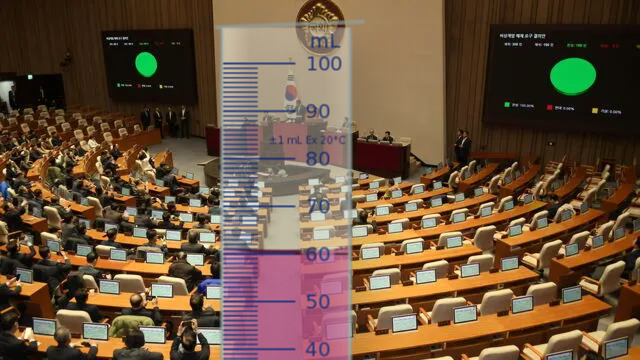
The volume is 60 mL
